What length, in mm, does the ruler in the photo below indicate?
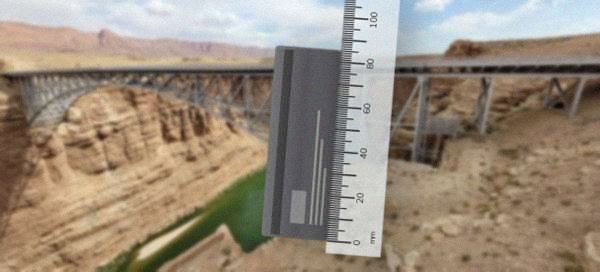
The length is 85 mm
